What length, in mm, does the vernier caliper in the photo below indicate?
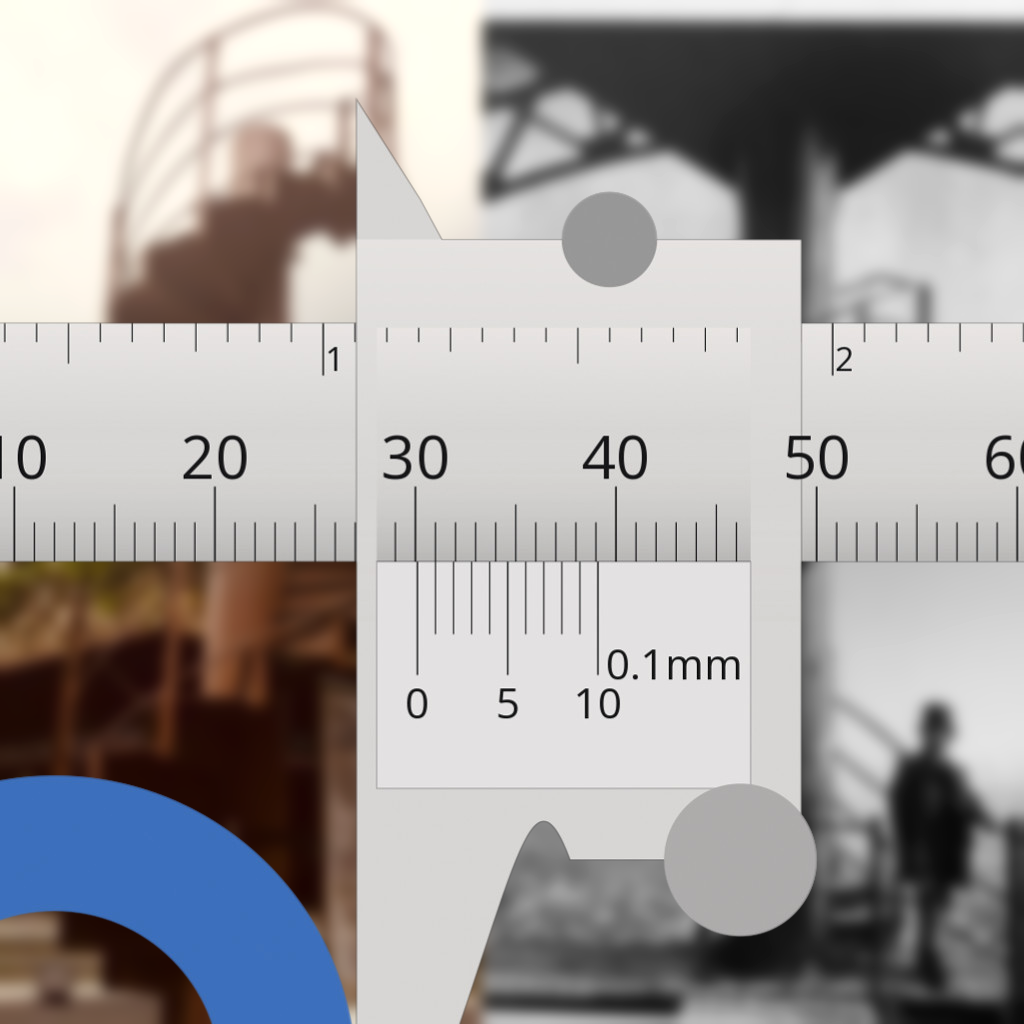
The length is 30.1 mm
